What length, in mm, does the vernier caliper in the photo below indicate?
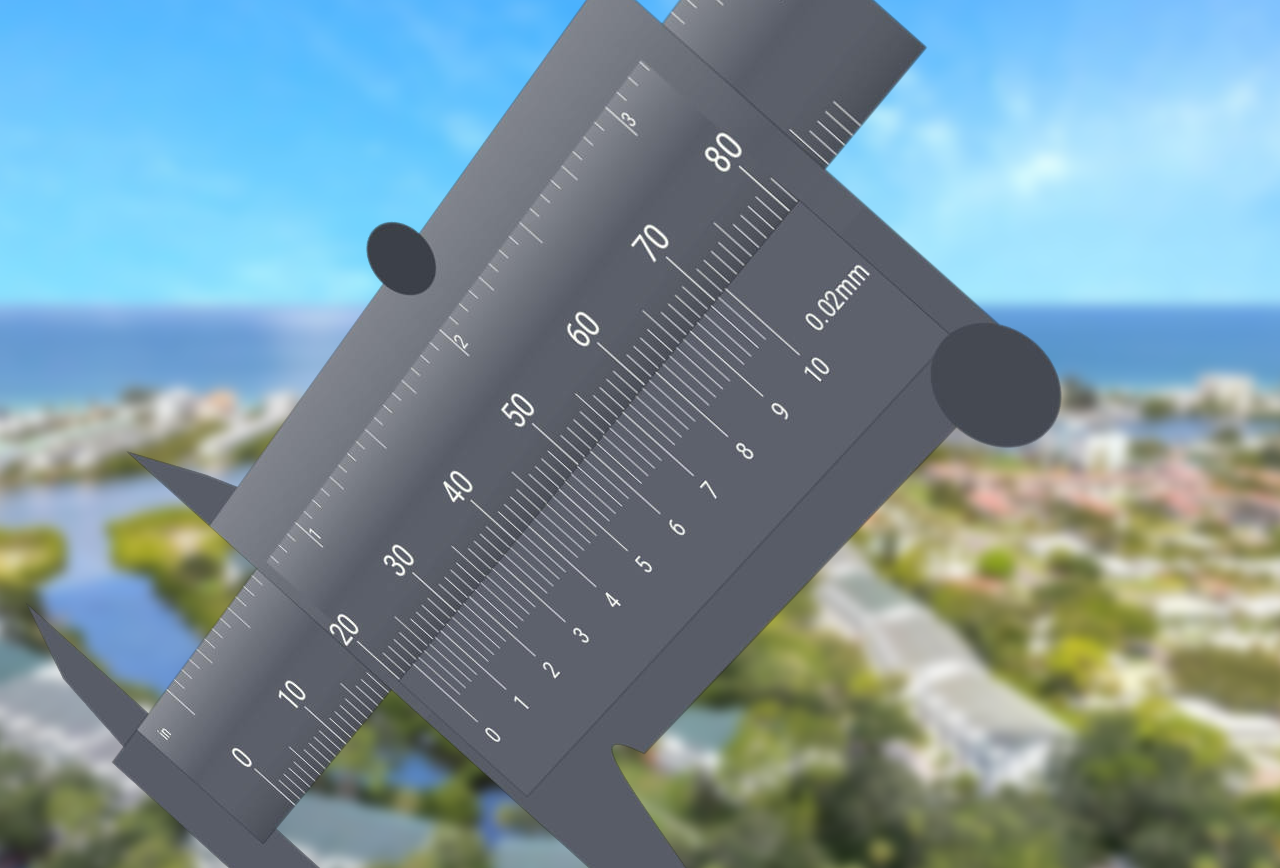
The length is 22.4 mm
